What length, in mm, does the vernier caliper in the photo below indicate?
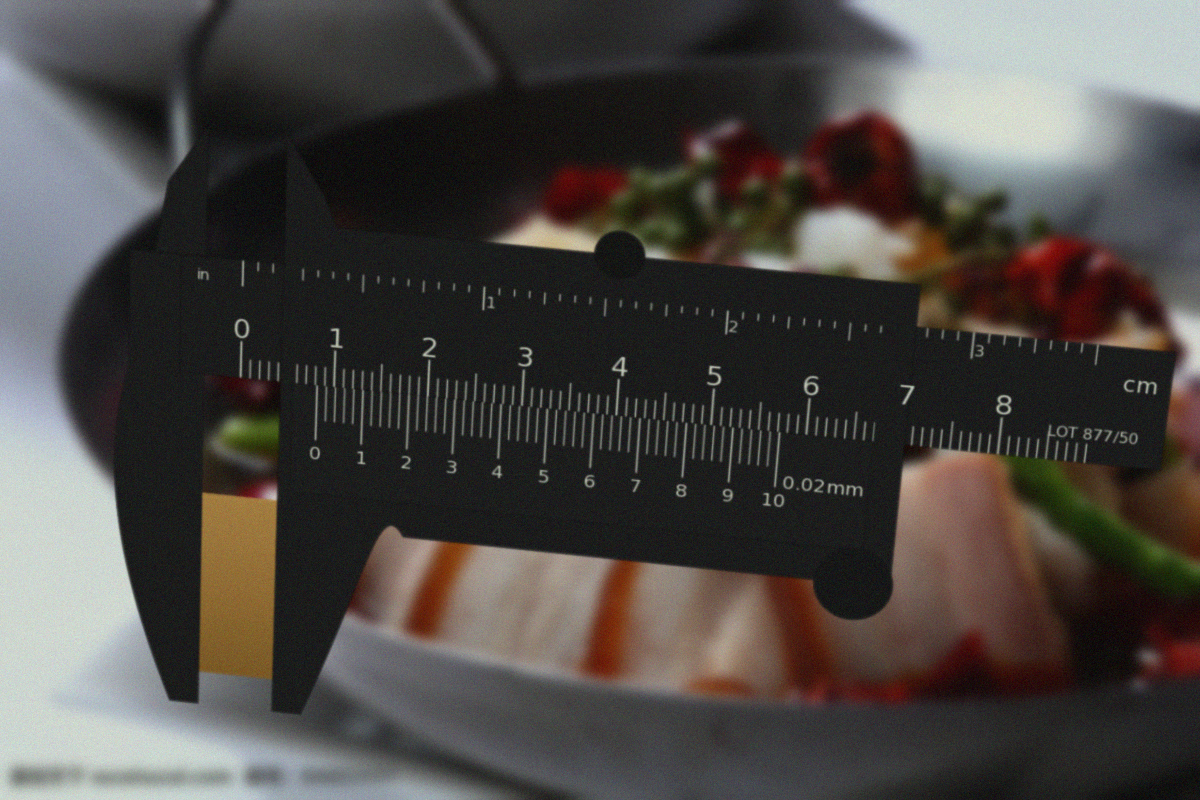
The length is 8.2 mm
